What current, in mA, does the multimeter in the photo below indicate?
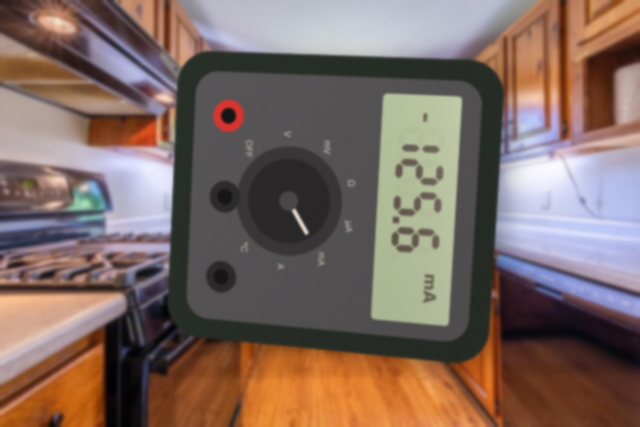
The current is -125.6 mA
